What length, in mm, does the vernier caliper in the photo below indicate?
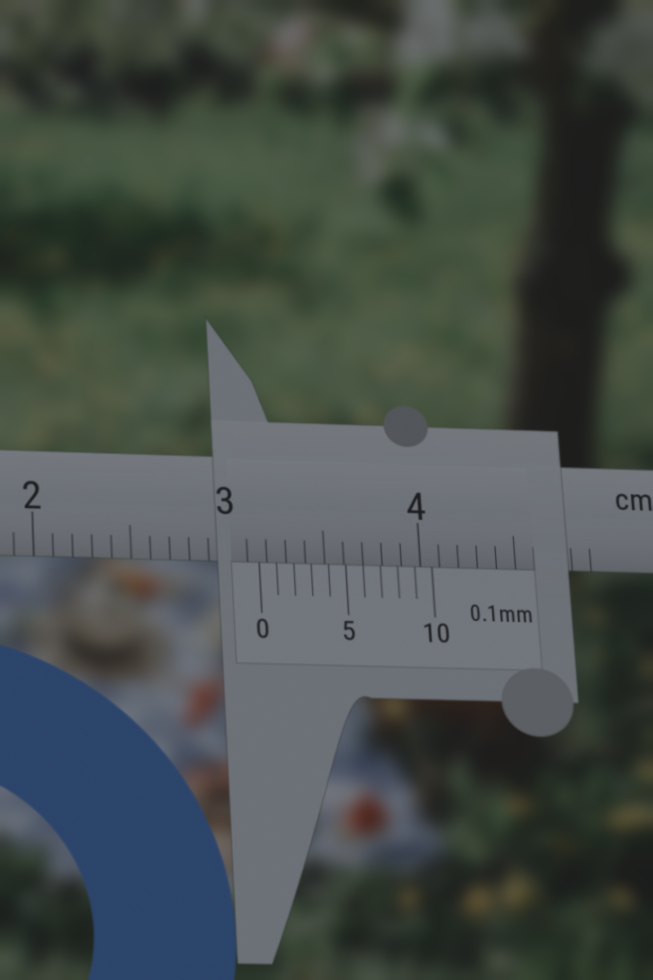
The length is 31.6 mm
